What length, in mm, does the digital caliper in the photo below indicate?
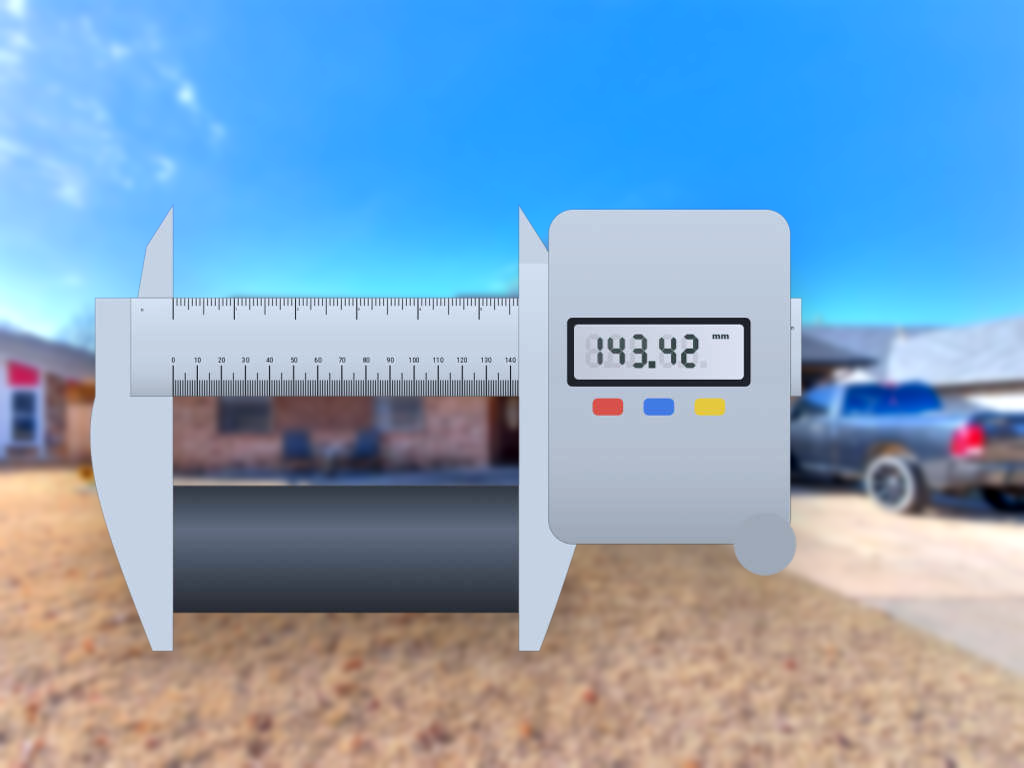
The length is 143.42 mm
